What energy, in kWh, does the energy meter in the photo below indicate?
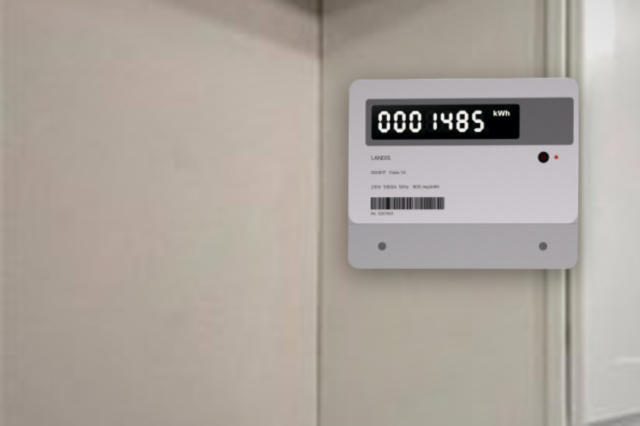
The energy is 1485 kWh
